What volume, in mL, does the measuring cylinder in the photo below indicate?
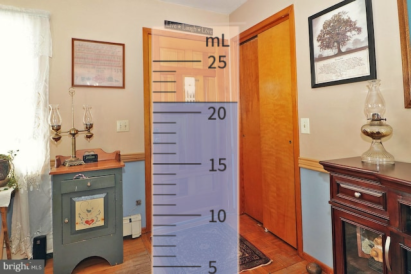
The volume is 21 mL
